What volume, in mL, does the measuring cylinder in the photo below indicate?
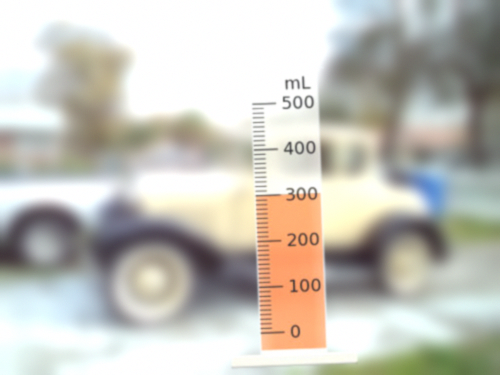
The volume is 300 mL
